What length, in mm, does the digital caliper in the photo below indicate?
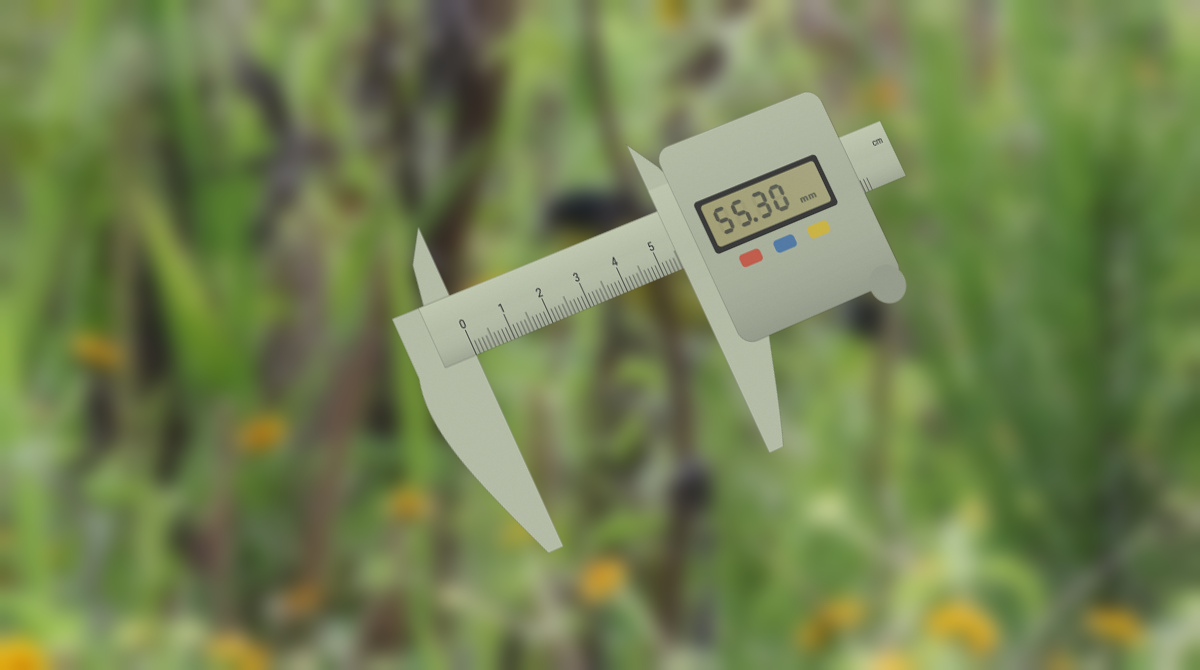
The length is 55.30 mm
